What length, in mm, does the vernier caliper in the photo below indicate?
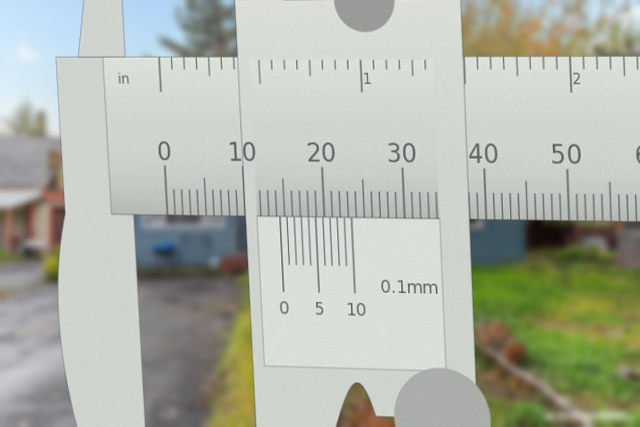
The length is 14.4 mm
